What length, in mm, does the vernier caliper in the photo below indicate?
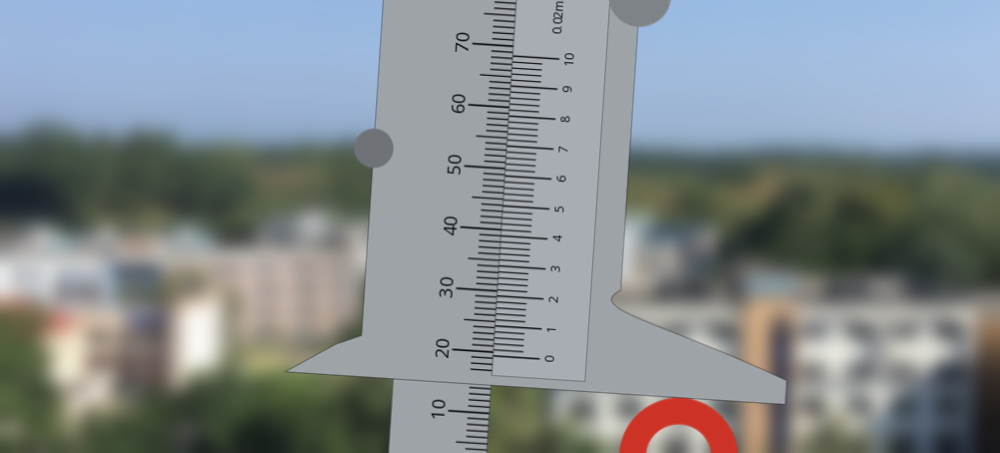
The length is 19.4 mm
